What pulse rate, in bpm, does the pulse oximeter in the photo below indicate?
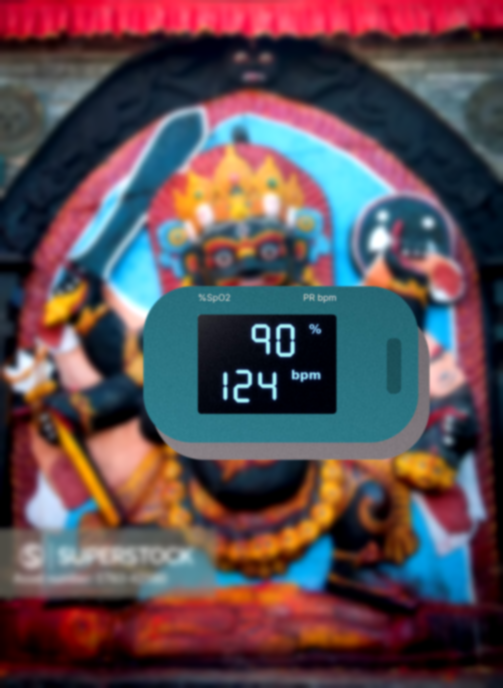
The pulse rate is 124 bpm
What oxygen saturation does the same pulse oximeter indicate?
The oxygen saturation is 90 %
